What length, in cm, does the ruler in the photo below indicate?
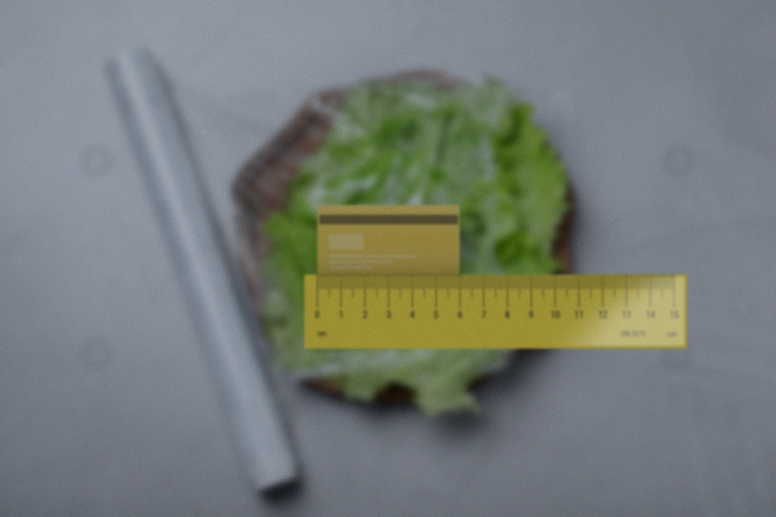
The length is 6 cm
